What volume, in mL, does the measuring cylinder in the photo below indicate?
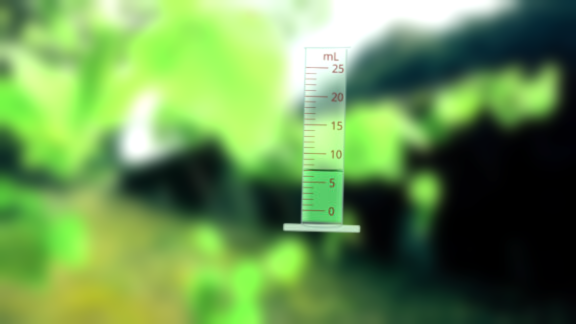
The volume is 7 mL
